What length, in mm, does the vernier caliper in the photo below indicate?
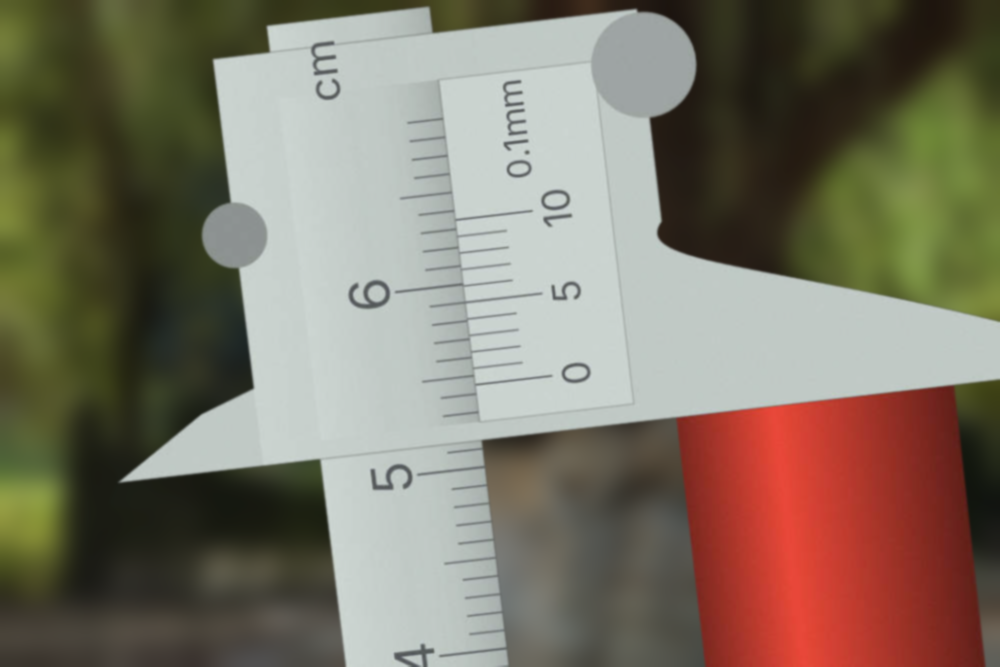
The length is 54.5 mm
